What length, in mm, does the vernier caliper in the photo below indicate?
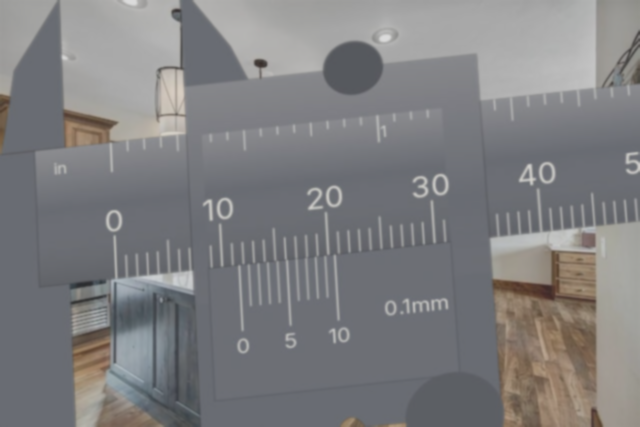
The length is 11.6 mm
